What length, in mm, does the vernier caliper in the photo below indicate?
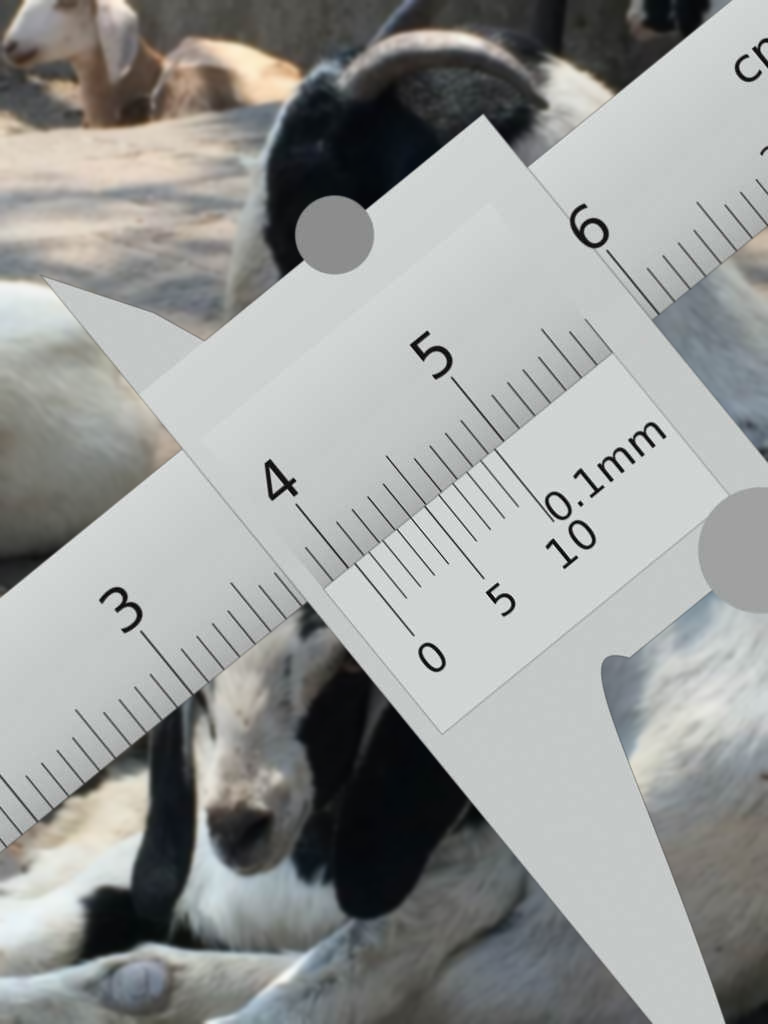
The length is 40.4 mm
